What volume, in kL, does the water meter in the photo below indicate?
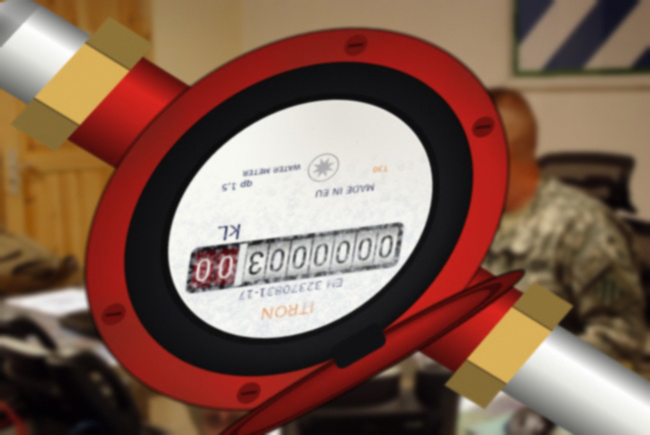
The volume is 3.00 kL
